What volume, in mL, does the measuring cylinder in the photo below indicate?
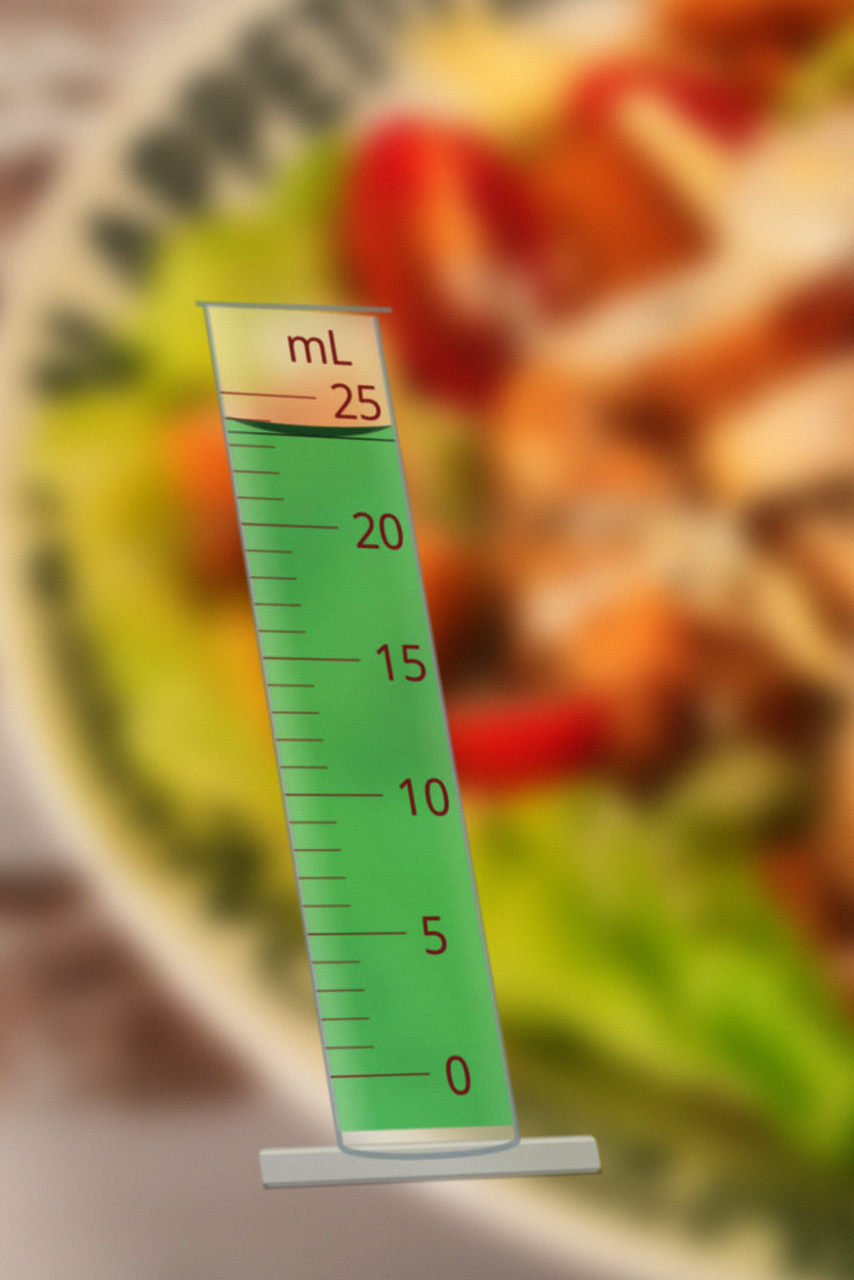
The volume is 23.5 mL
